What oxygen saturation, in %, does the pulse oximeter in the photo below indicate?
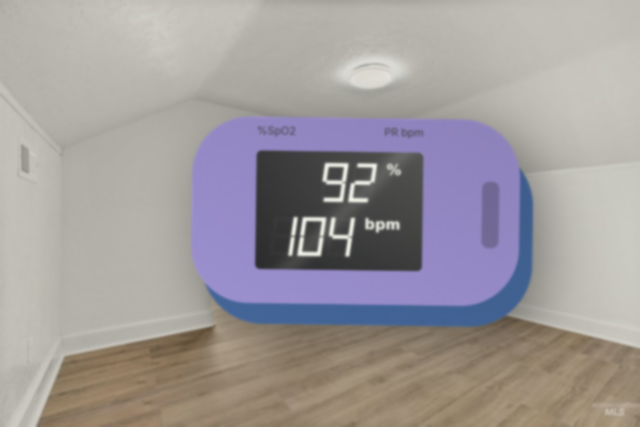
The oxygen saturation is 92 %
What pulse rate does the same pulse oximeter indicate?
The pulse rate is 104 bpm
